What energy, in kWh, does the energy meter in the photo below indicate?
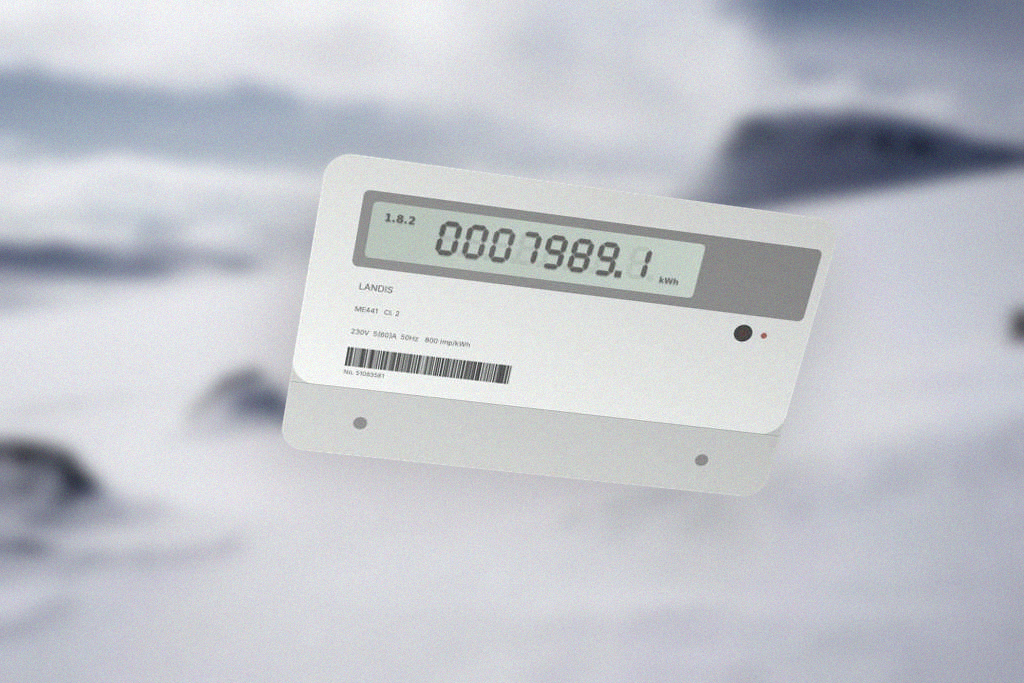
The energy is 7989.1 kWh
